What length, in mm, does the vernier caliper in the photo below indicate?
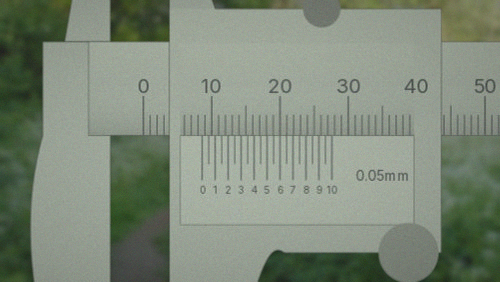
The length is 8.6 mm
